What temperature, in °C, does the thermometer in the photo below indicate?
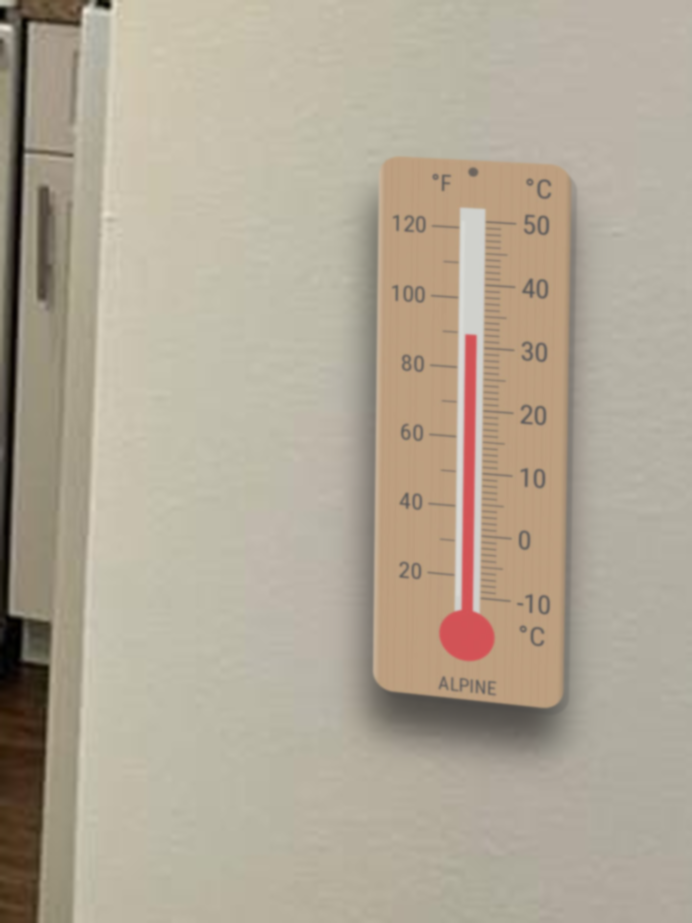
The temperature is 32 °C
